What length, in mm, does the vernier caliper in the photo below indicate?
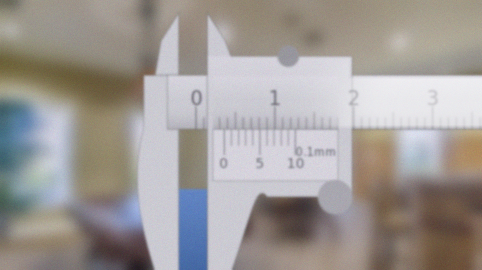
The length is 3.6 mm
